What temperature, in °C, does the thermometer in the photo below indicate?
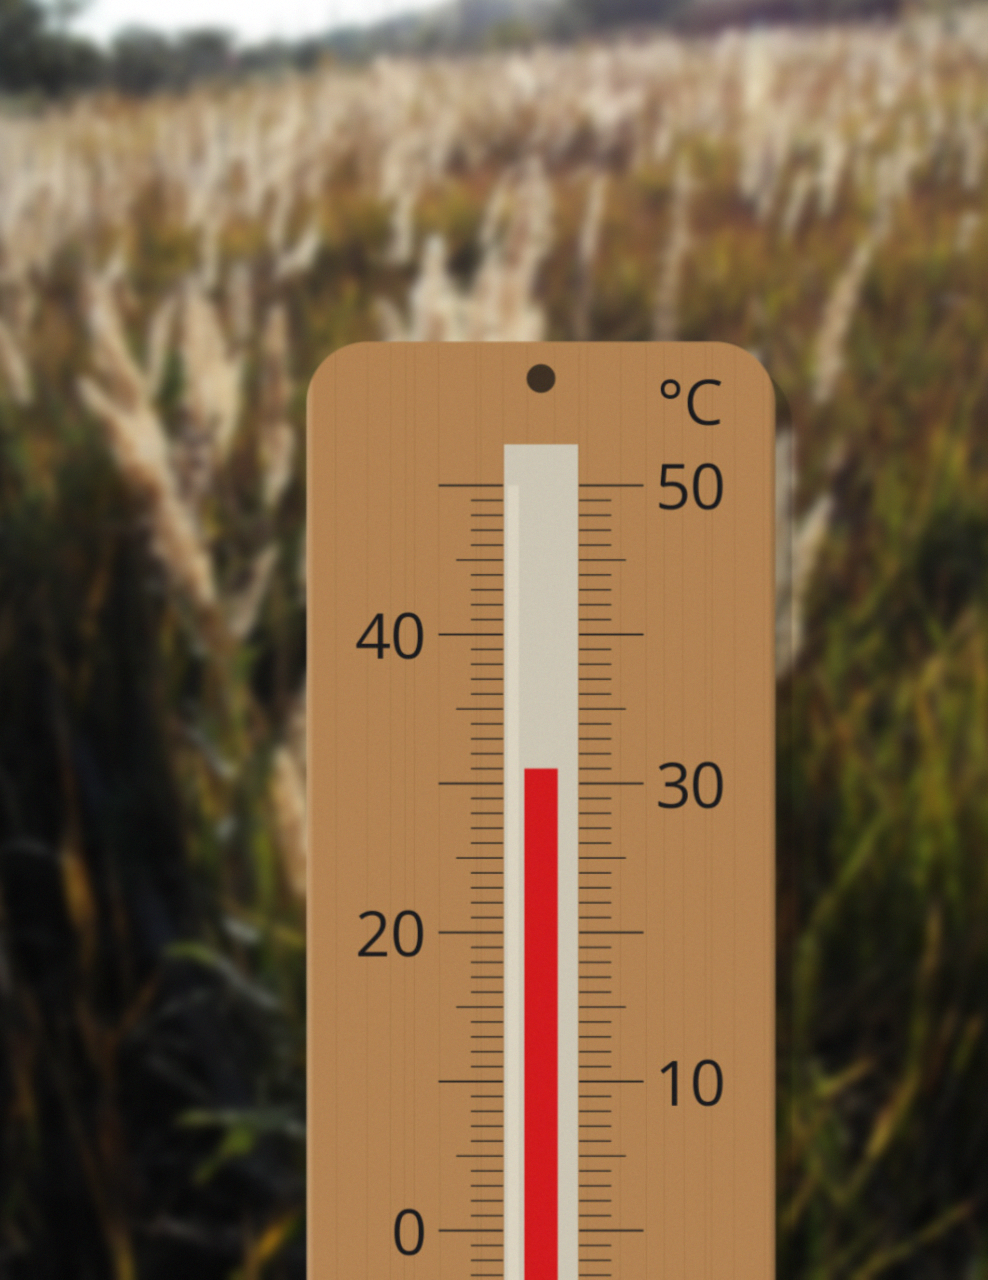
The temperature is 31 °C
